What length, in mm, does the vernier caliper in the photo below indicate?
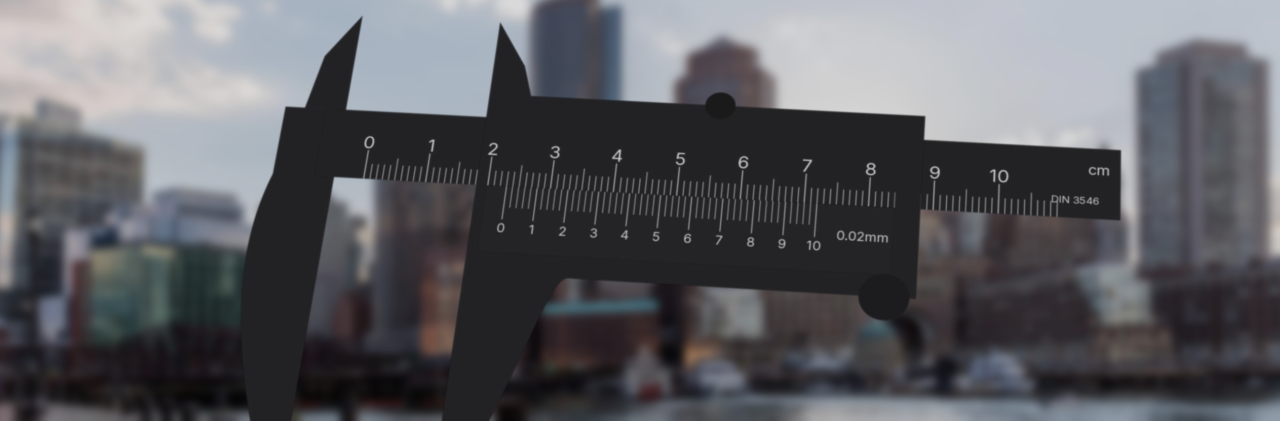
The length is 23.0 mm
